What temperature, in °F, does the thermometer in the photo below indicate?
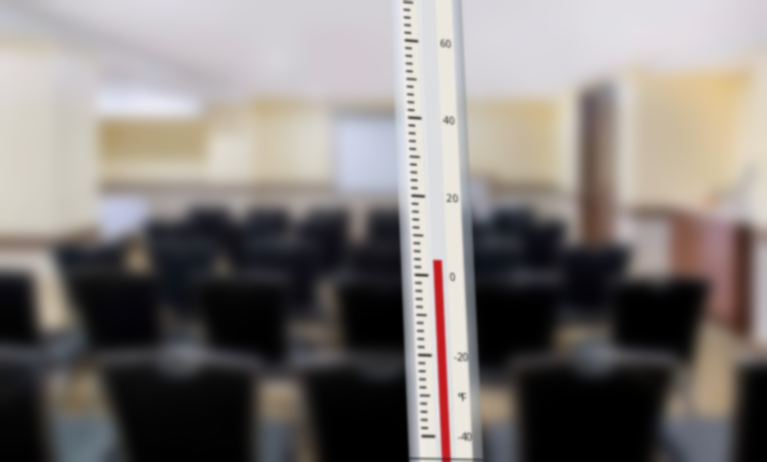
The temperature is 4 °F
